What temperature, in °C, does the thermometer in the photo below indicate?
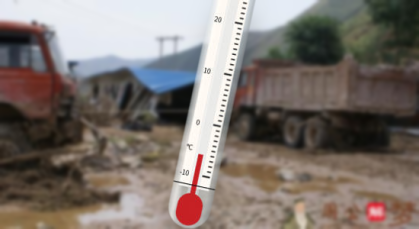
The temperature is -6 °C
